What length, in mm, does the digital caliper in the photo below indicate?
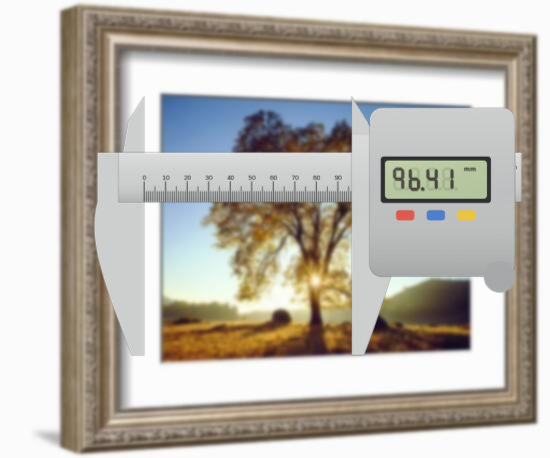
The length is 96.41 mm
